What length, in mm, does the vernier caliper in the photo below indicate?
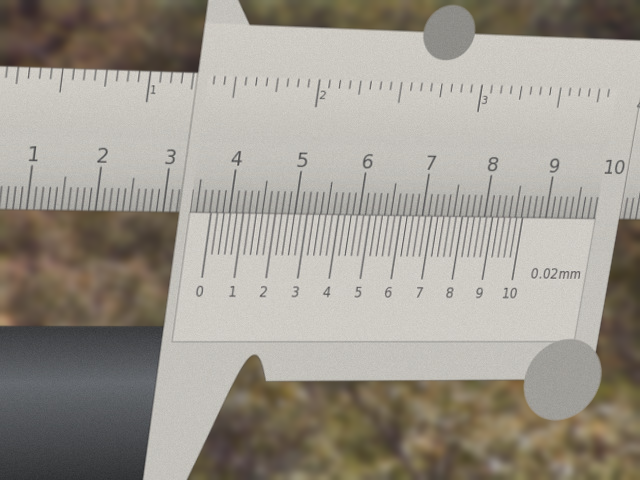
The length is 37.2 mm
